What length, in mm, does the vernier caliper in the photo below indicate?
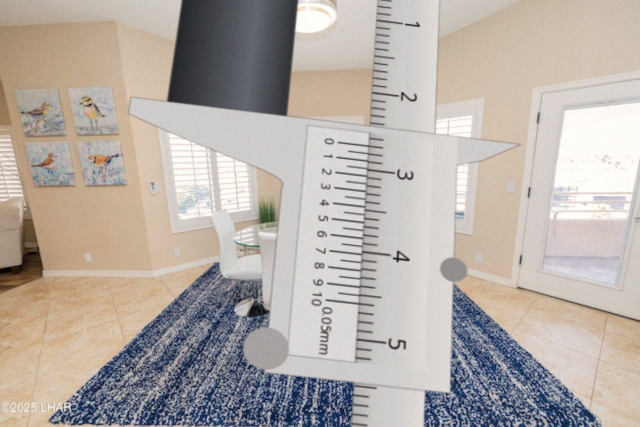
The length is 27.0 mm
